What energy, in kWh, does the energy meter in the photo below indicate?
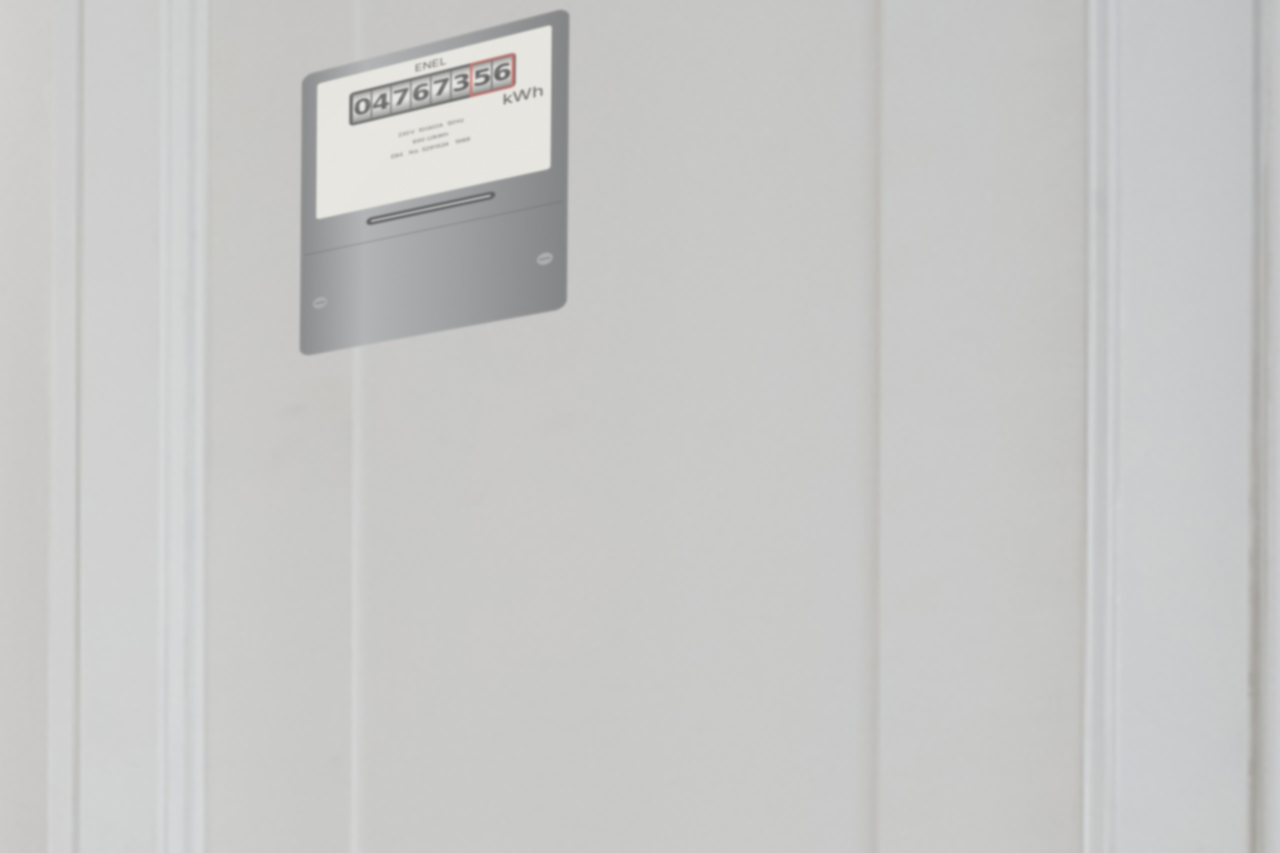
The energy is 47673.56 kWh
